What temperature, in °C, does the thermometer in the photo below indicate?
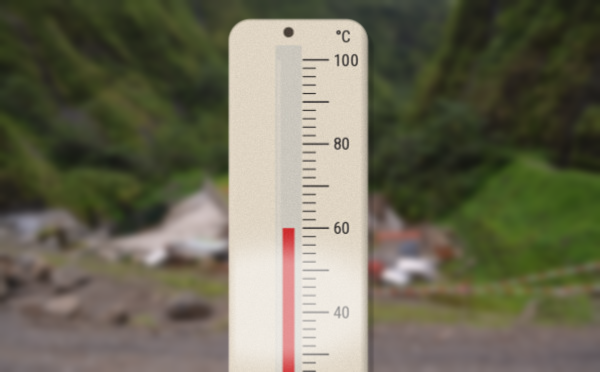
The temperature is 60 °C
